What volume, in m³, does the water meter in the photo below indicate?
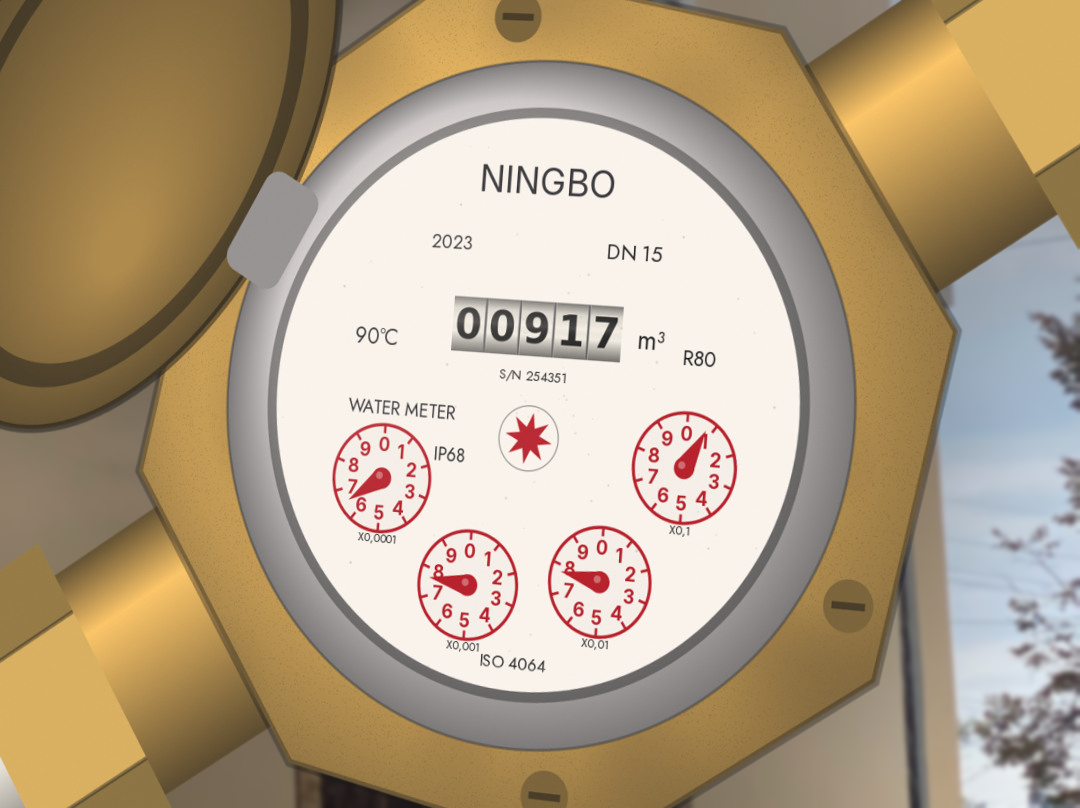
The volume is 917.0776 m³
